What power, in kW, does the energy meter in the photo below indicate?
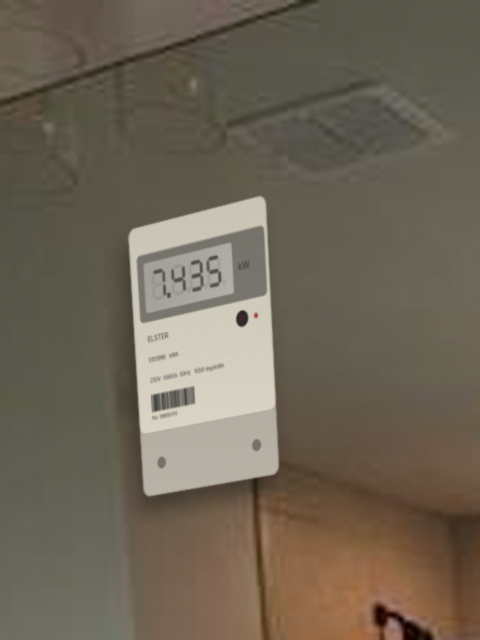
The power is 7.435 kW
